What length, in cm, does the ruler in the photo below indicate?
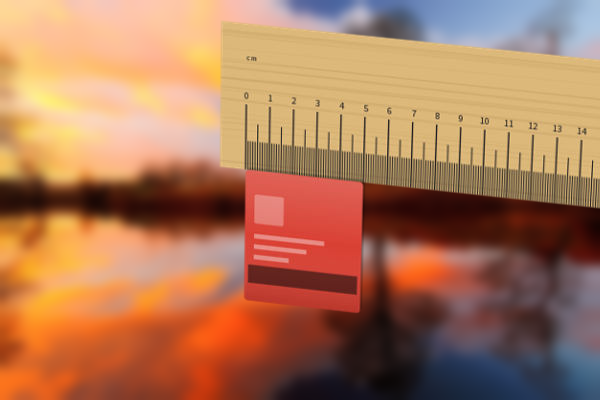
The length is 5 cm
